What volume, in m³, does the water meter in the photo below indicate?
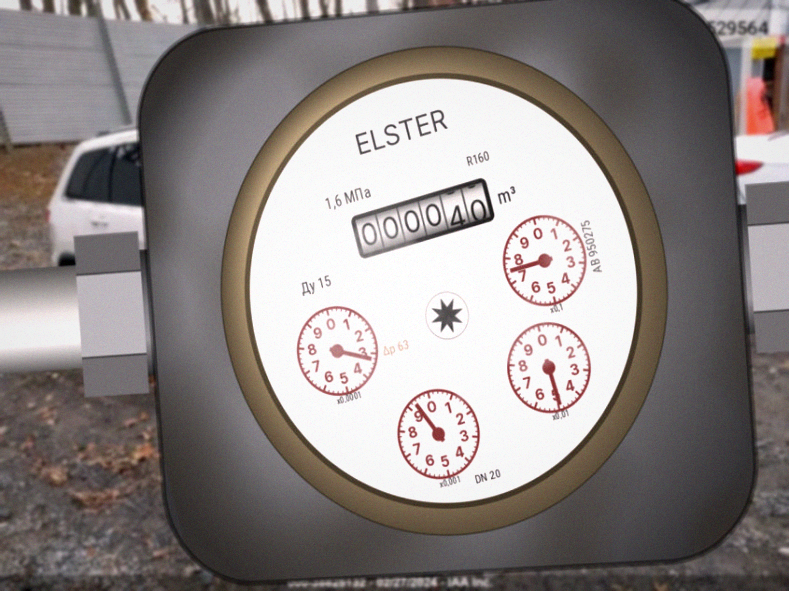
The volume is 39.7493 m³
